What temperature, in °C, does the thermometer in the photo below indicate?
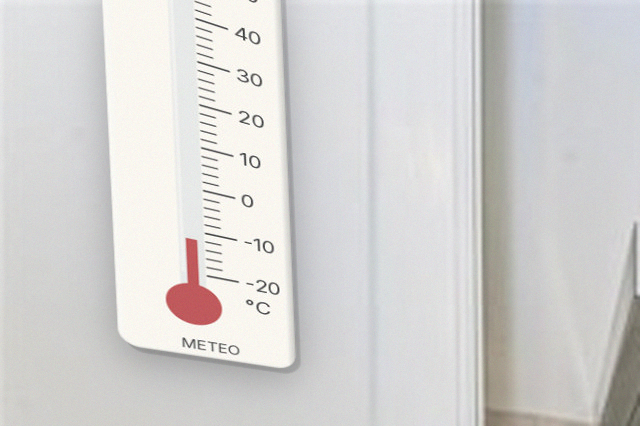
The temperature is -12 °C
